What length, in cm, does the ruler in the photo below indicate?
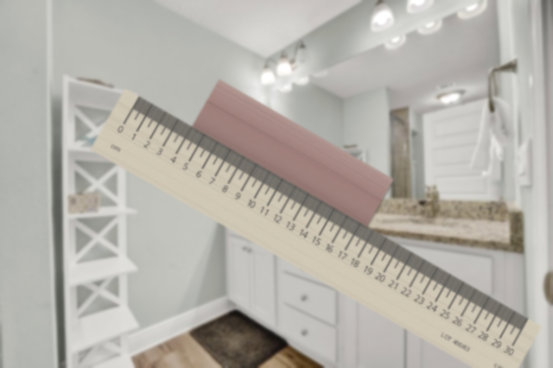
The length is 13.5 cm
